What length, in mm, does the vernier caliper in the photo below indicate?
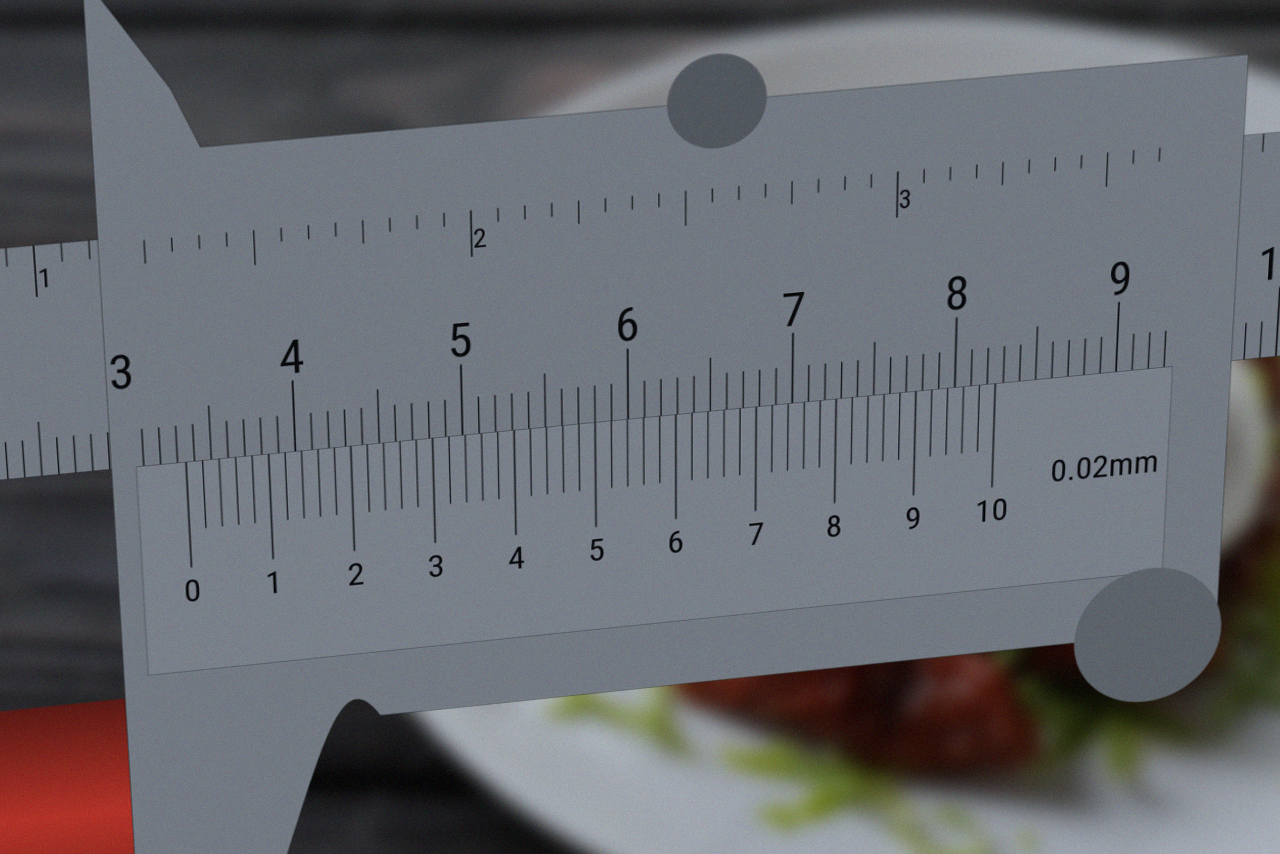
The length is 33.5 mm
